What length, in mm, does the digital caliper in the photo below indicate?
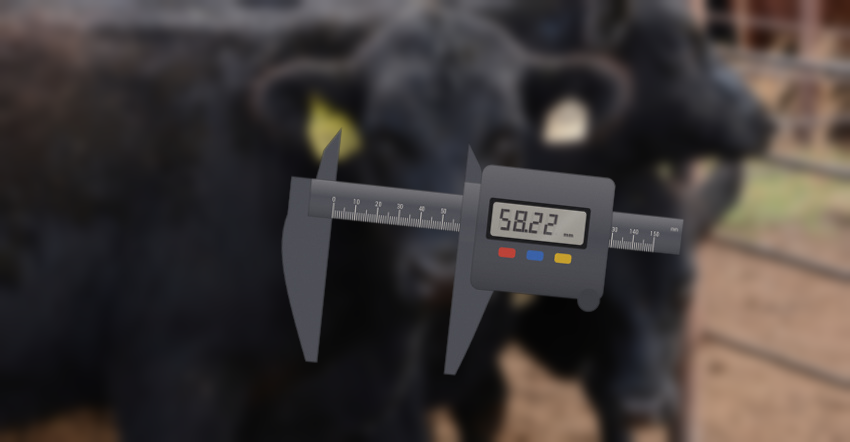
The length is 58.22 mm
